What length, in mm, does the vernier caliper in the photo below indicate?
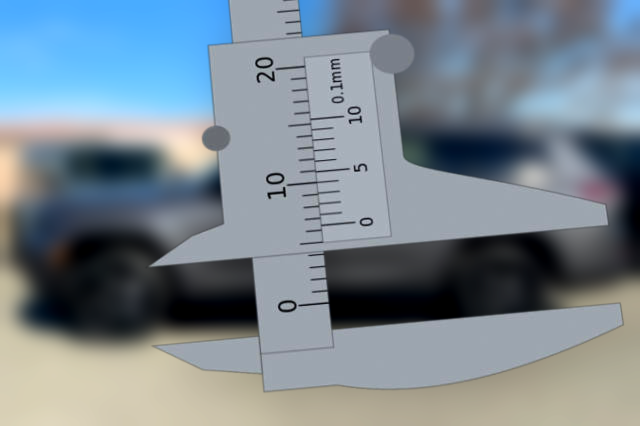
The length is 6.4 mm
